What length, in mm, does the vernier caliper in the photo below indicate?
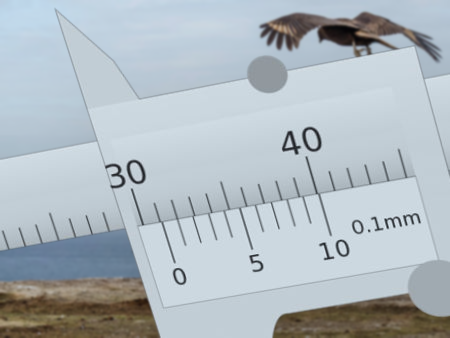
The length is 31.1 mm
